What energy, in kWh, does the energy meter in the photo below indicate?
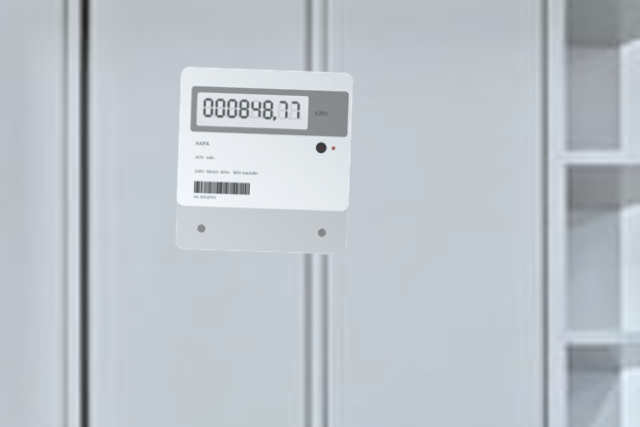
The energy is 848.77 kWh
